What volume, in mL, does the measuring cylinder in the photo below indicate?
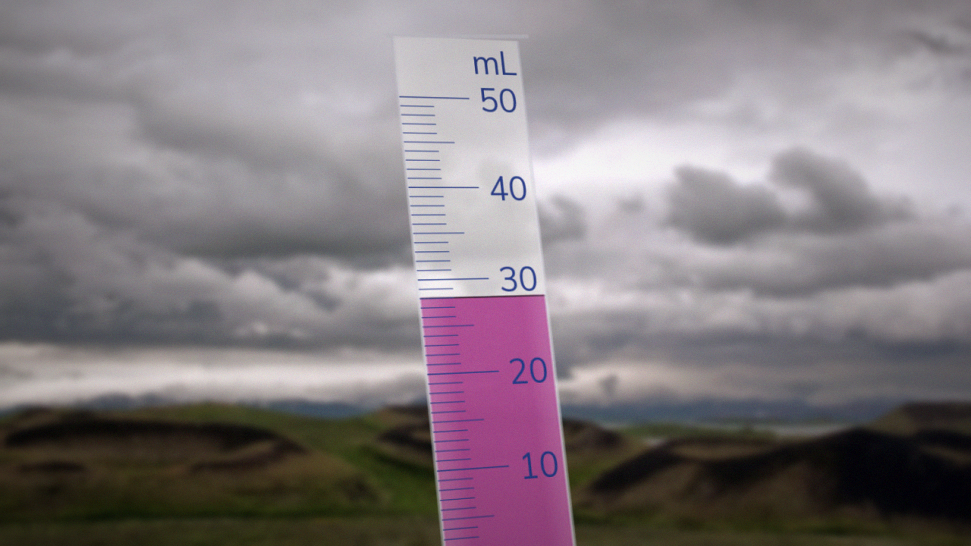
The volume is 28 mL
